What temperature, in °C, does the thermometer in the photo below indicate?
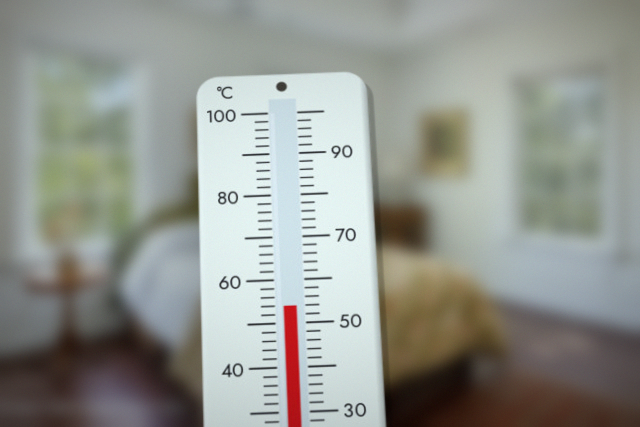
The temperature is 54 °C
